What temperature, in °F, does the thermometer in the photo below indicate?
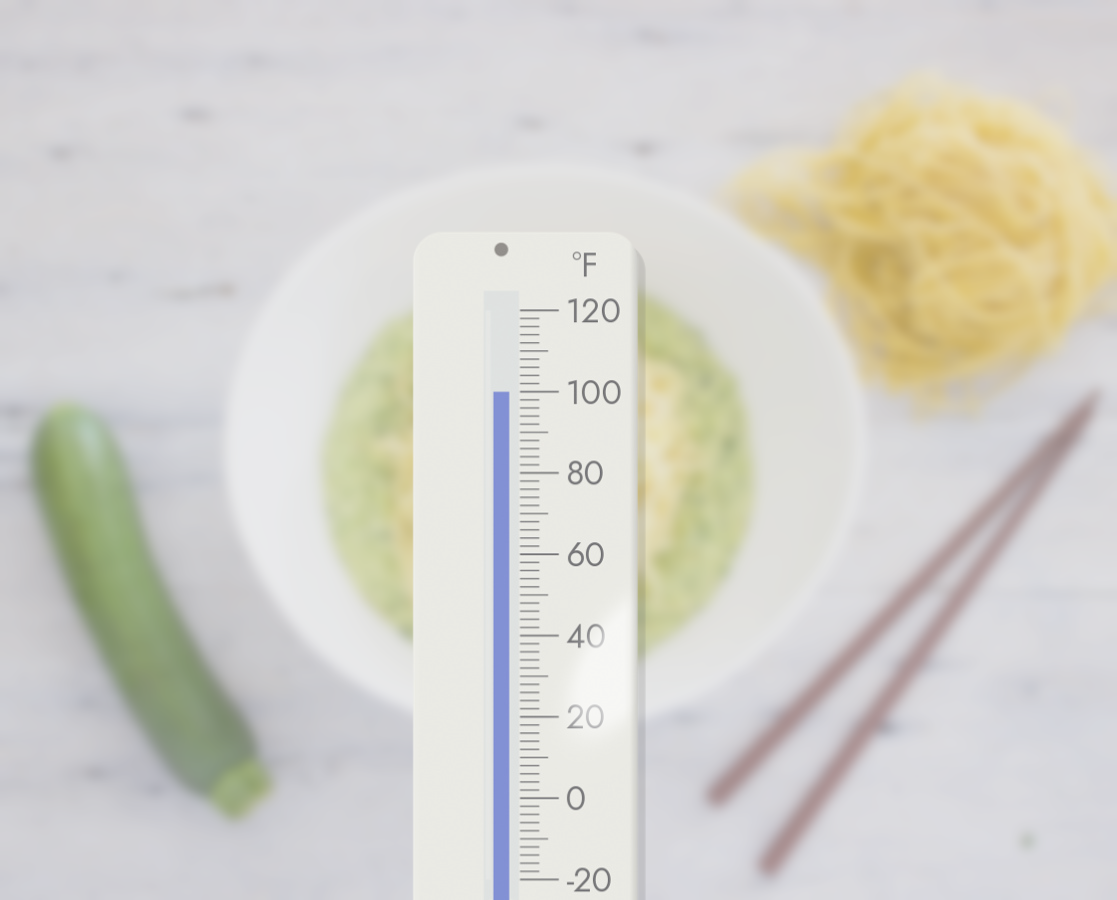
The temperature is 100 °F
